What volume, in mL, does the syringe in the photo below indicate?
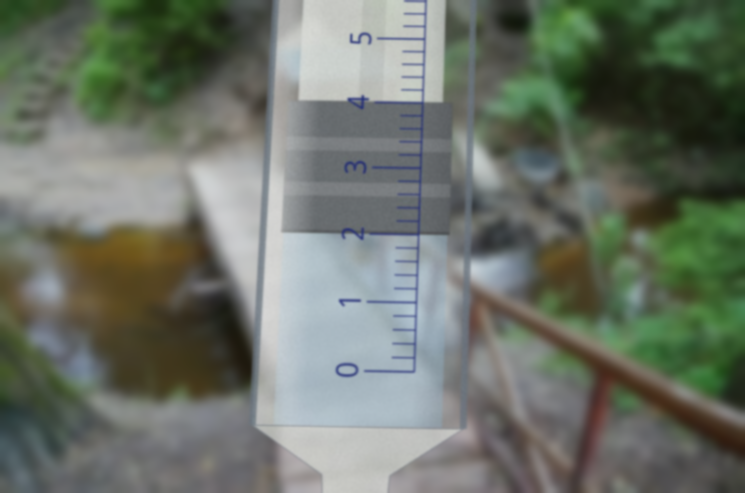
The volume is 2 mL
